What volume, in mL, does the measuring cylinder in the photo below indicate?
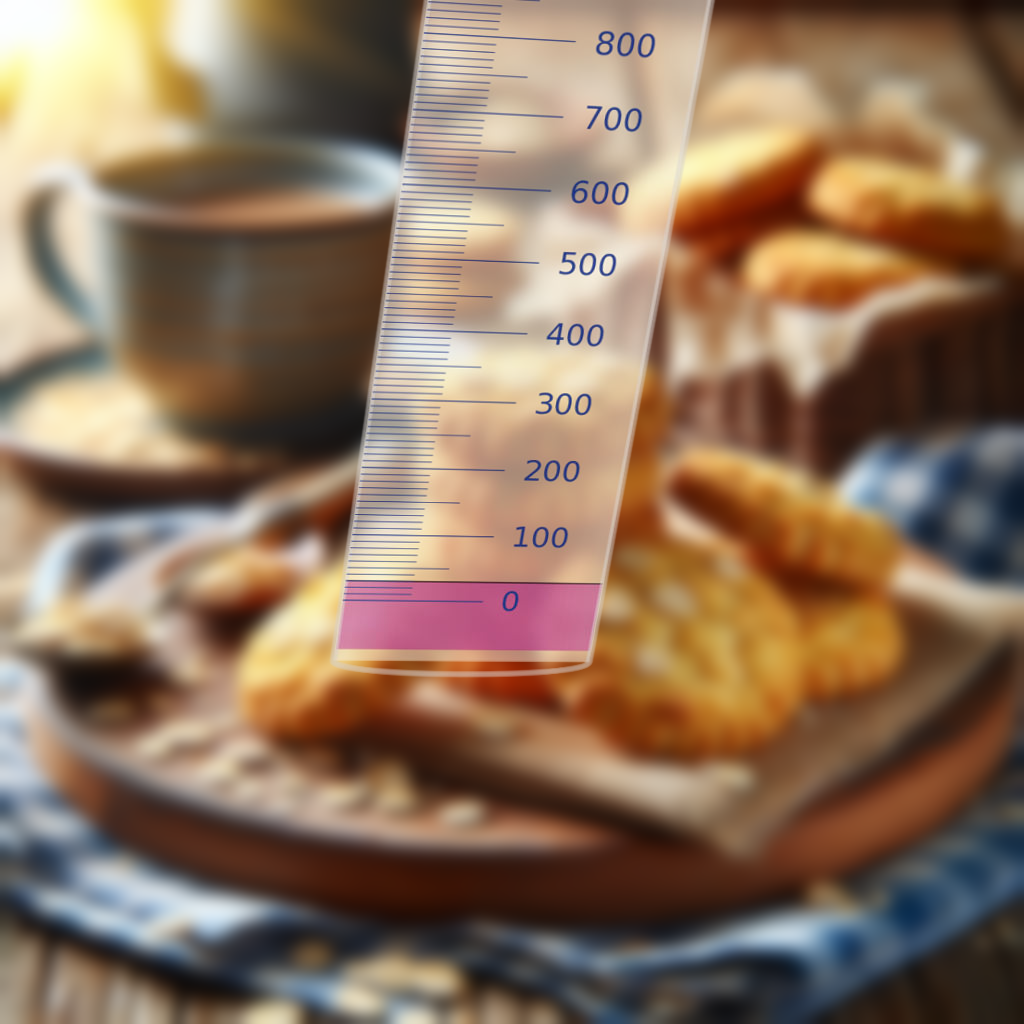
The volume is 30 mL
